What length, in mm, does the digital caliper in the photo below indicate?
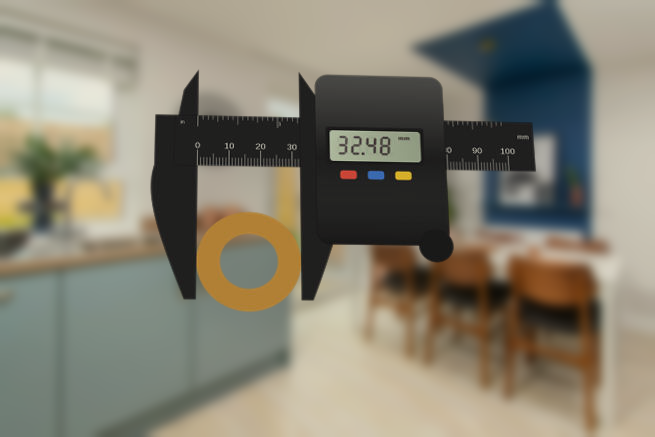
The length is 32.48 mm
